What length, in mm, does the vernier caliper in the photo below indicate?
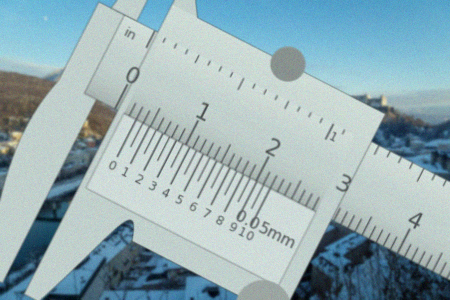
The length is 3.0 mm
